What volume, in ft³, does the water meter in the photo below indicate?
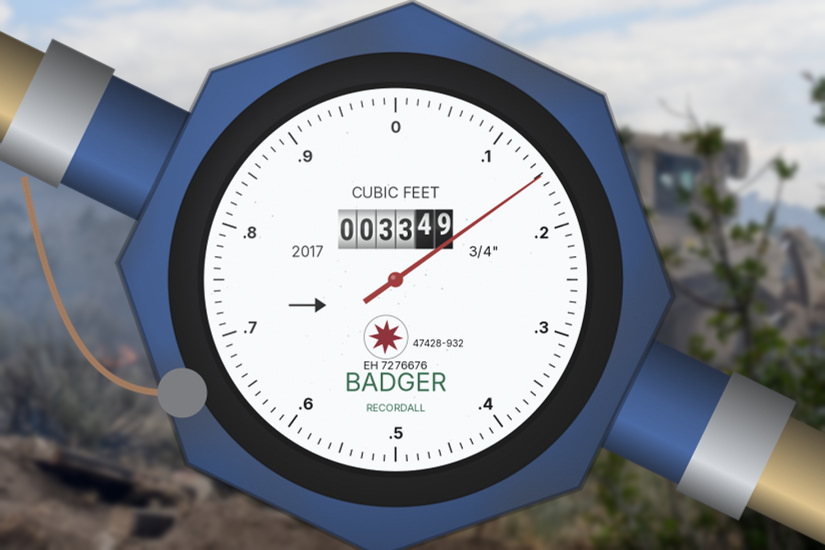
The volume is 3349.15 ft³
